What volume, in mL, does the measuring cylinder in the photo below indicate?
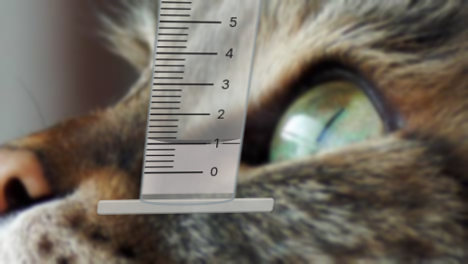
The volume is 1 mL
